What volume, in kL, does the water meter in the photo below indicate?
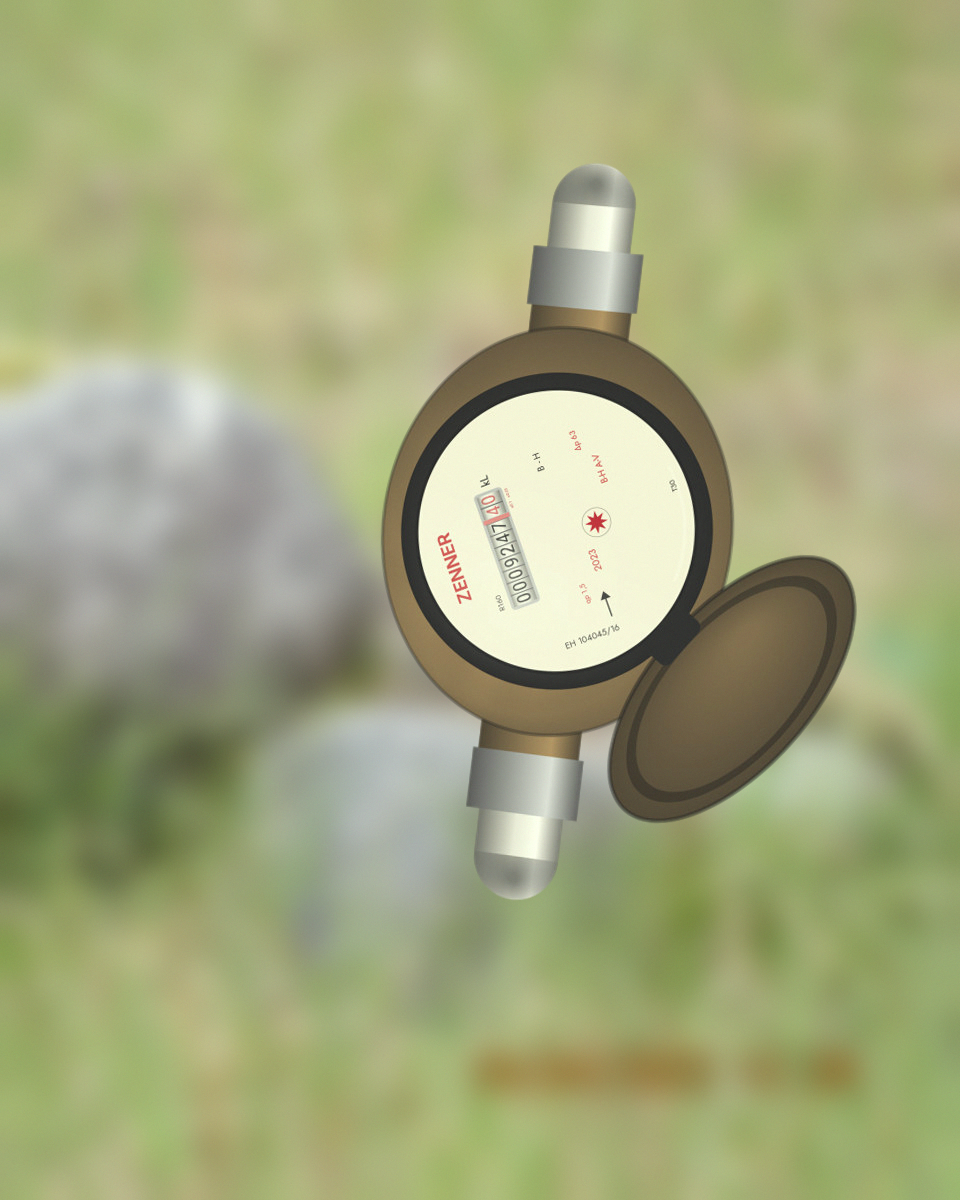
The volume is 9247.40 kL
